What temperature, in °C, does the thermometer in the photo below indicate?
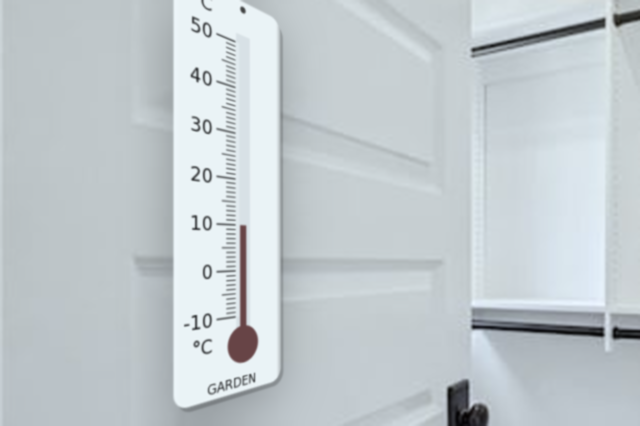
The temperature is 10 °C
